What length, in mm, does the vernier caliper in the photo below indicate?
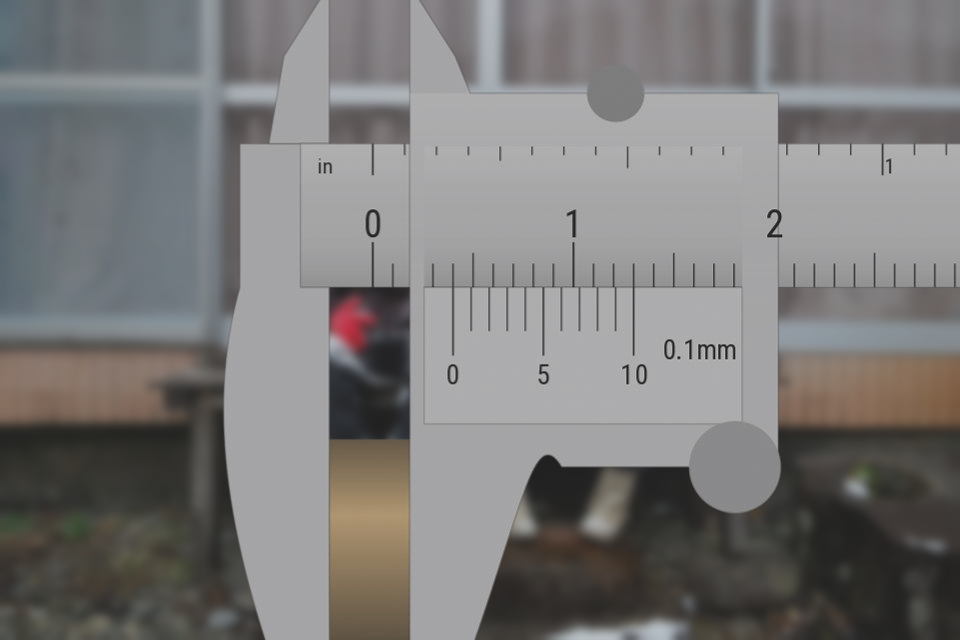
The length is 4.0 mm
